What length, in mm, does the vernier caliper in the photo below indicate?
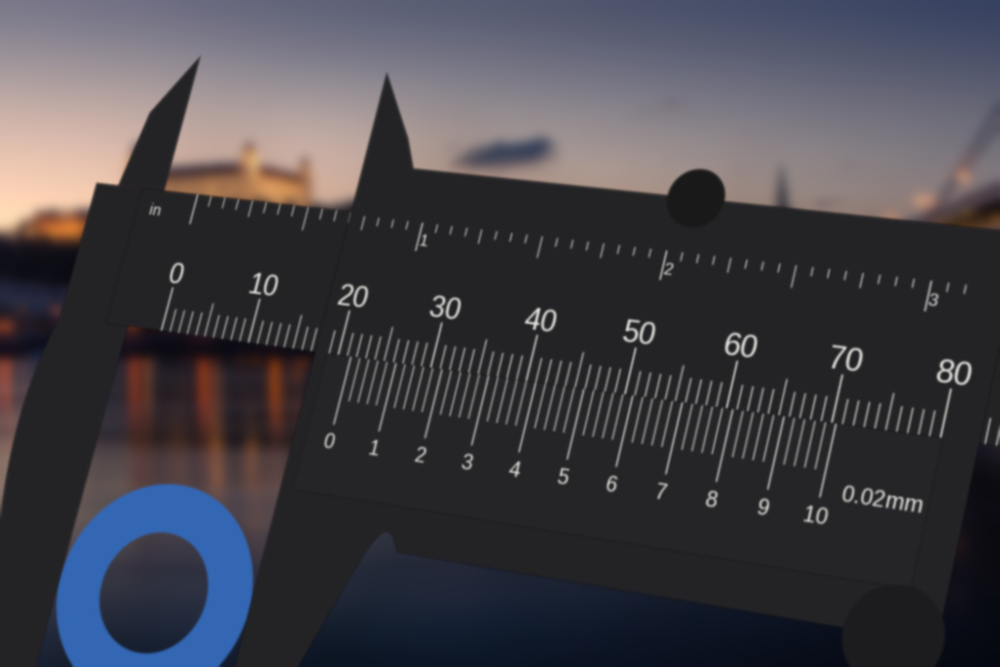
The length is 21.4 mm
